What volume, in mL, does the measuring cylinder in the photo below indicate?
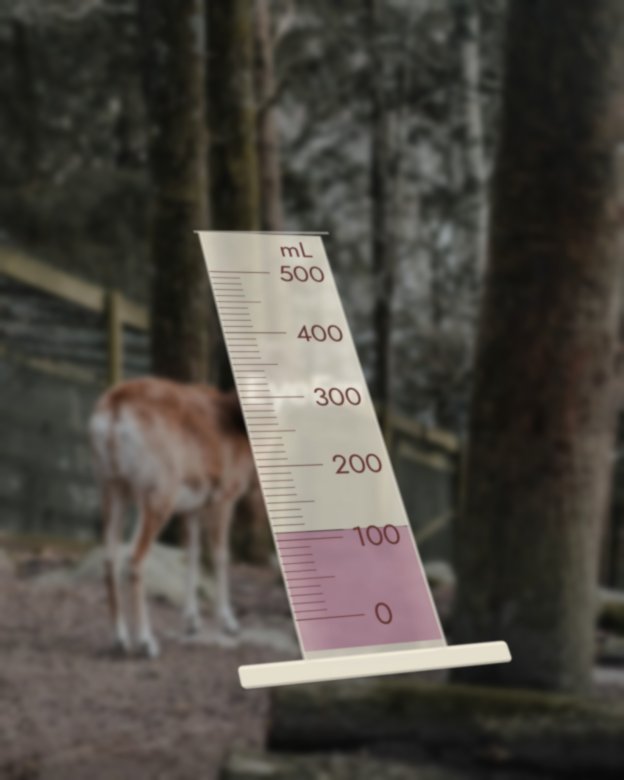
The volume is 110 mL
